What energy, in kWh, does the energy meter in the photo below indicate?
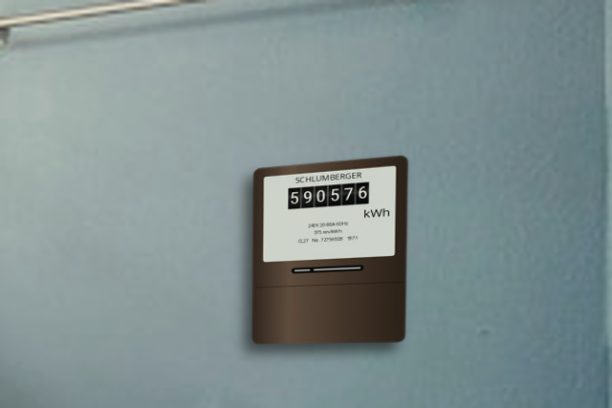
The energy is 590576 kWh
